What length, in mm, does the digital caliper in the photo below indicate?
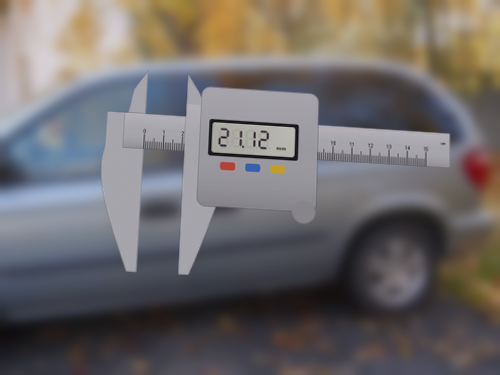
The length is 21.12 mm
